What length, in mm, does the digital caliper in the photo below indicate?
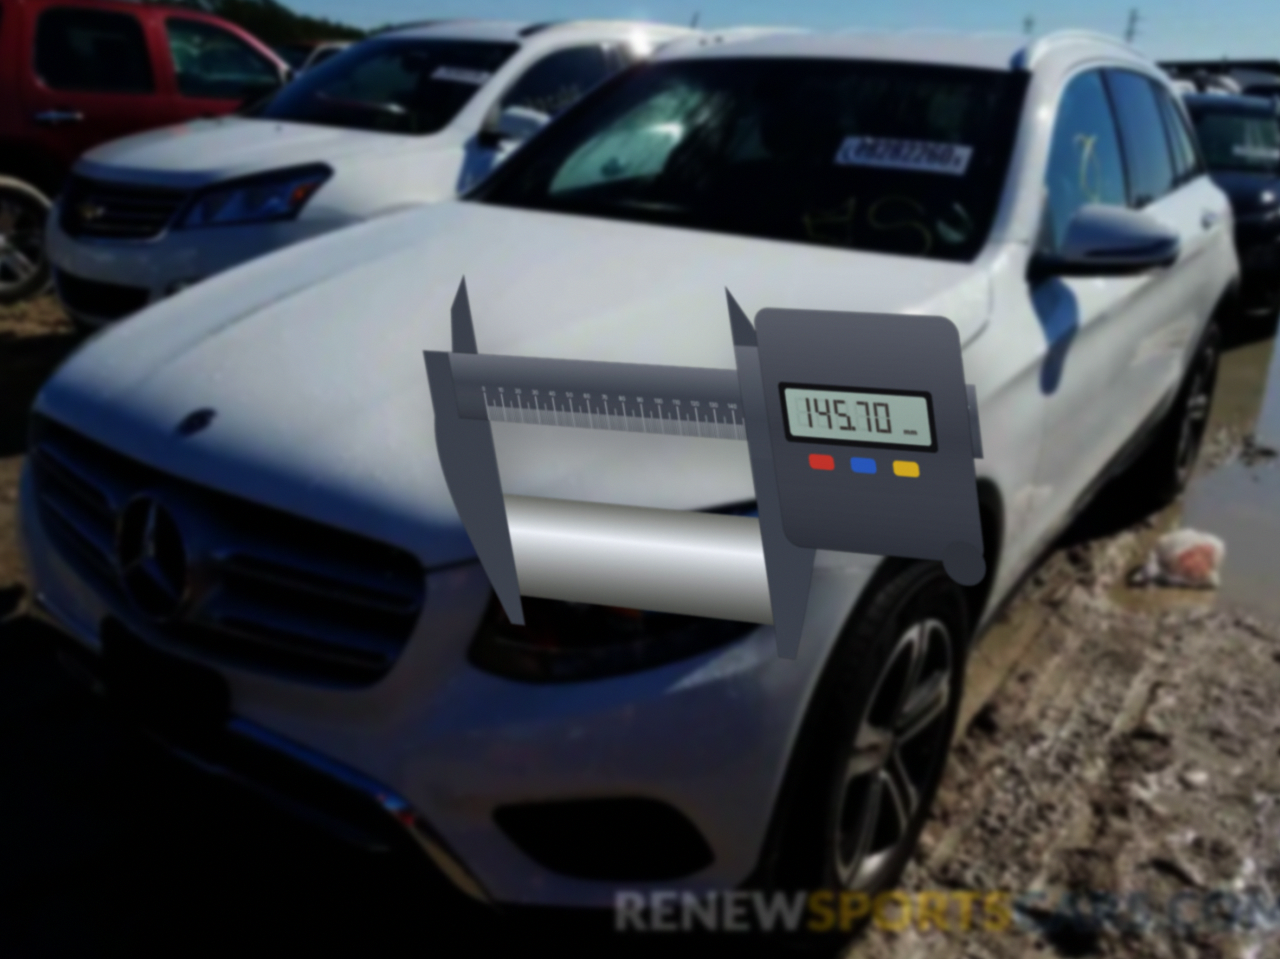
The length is 145.70 mm
